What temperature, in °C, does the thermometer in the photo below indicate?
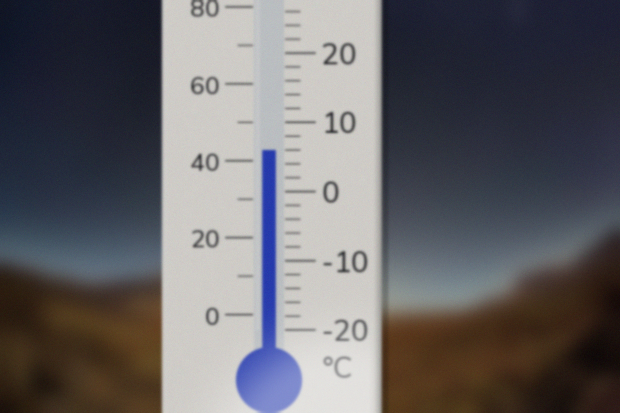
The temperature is 6 °C
